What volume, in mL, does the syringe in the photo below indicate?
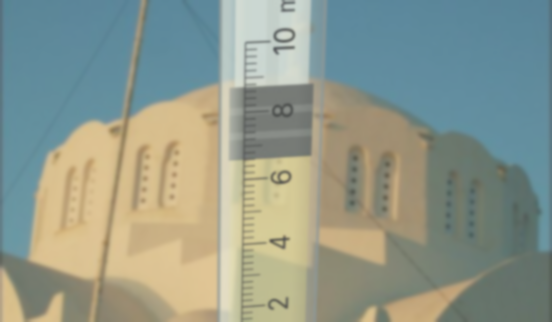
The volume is 6.6 mL
